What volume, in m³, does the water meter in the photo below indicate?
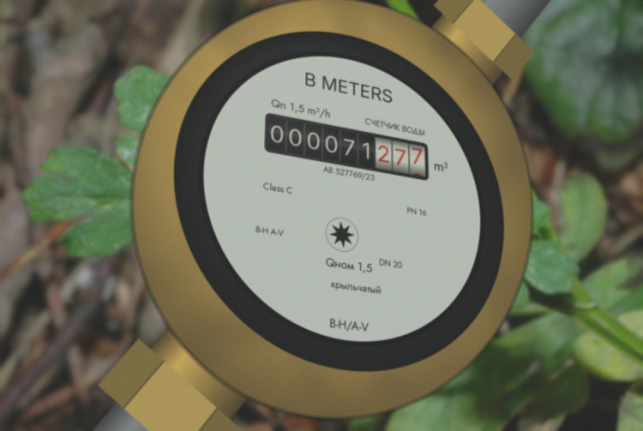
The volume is 71.277 m³
